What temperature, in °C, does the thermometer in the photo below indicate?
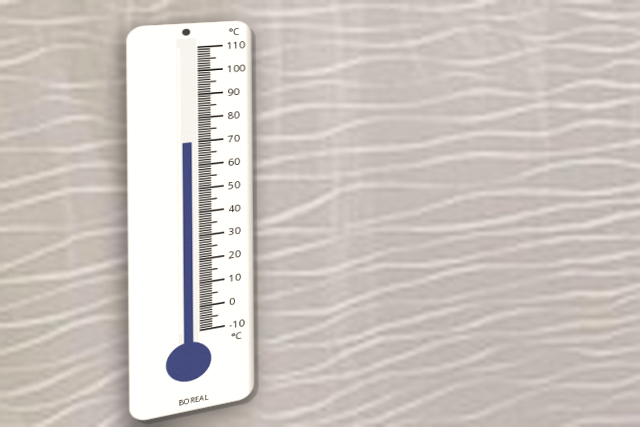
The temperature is 70 °C
